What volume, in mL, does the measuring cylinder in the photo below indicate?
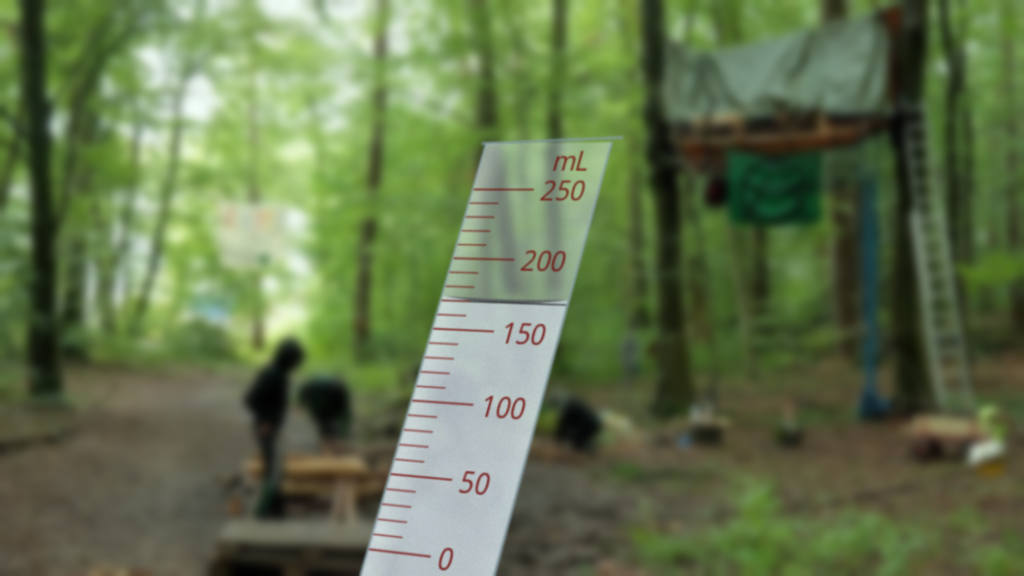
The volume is 170 mL
